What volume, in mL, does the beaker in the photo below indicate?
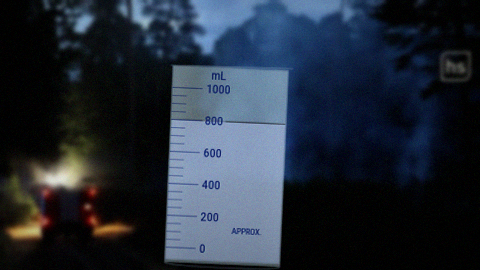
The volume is 800 mL
